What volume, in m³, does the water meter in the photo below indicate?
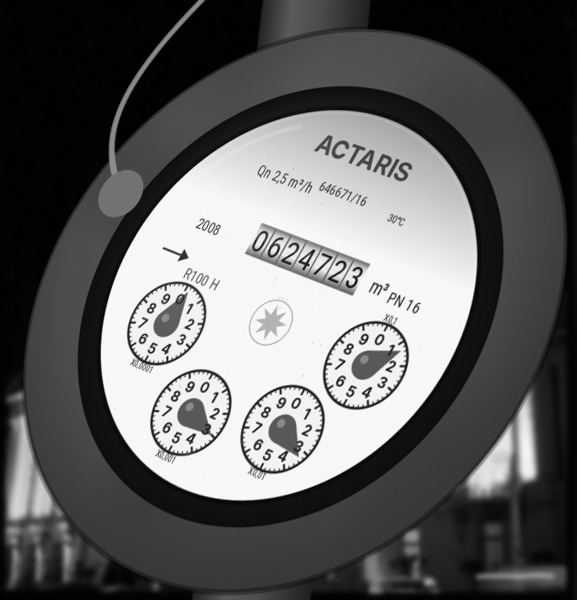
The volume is 624723.1330 m³
